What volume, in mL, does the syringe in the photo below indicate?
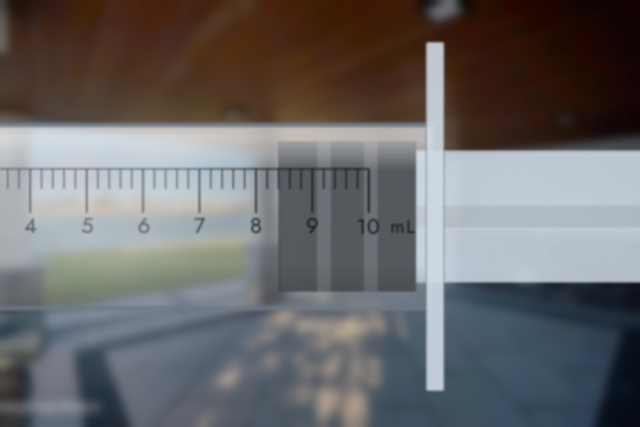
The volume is 8.4 mL
